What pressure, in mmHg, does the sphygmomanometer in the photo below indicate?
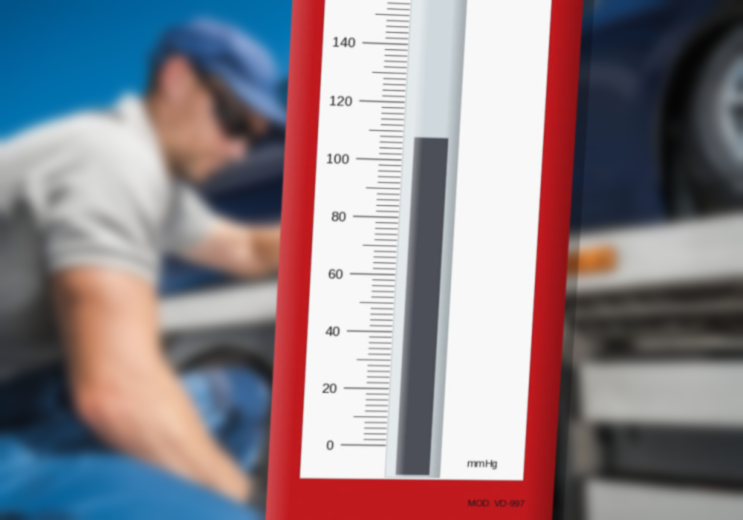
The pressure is 108 mmHg
